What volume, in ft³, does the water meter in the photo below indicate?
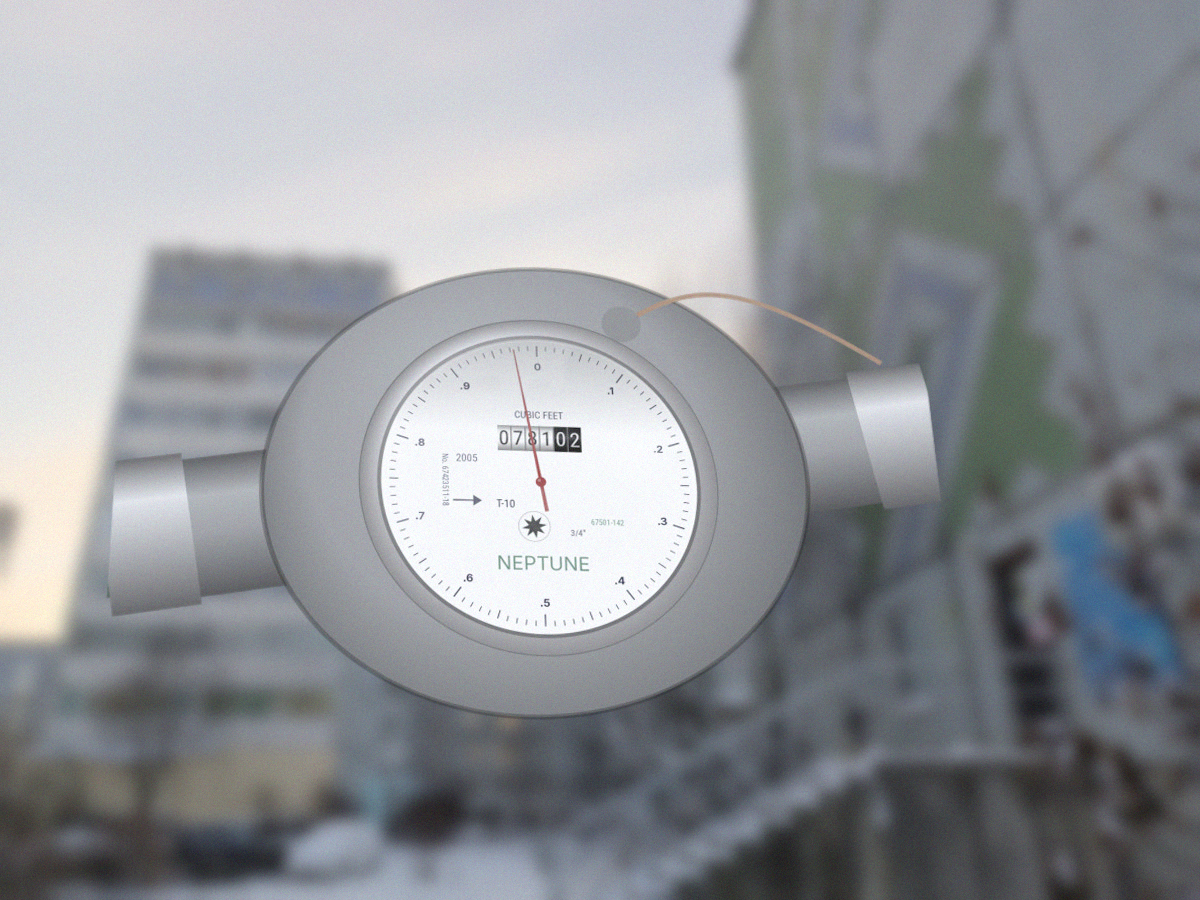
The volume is 78101.97 ft³
